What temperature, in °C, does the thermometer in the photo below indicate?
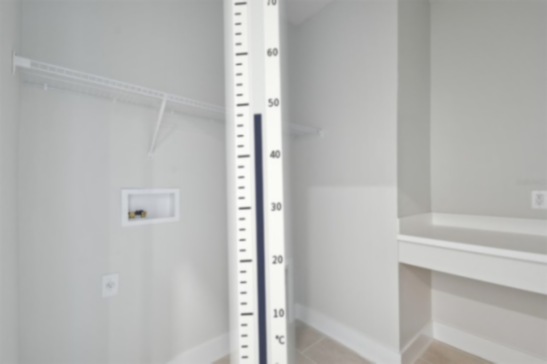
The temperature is 48 °C
